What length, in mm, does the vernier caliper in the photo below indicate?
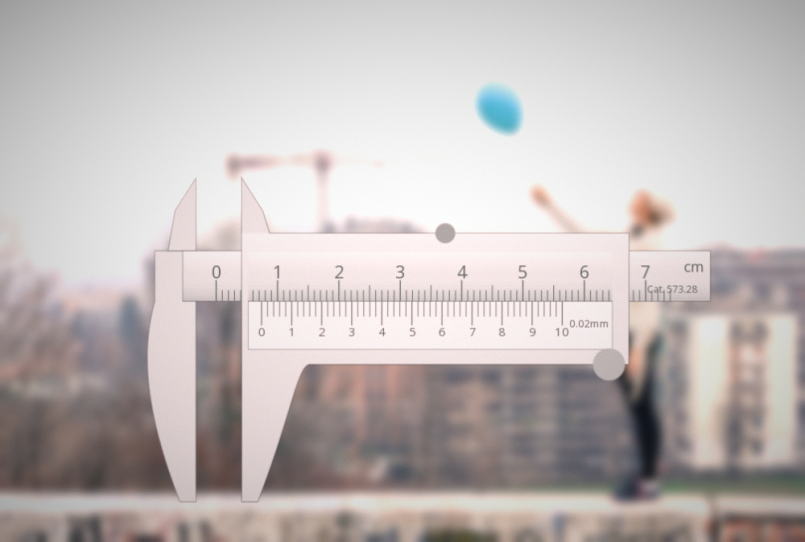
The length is 7.4 mm
